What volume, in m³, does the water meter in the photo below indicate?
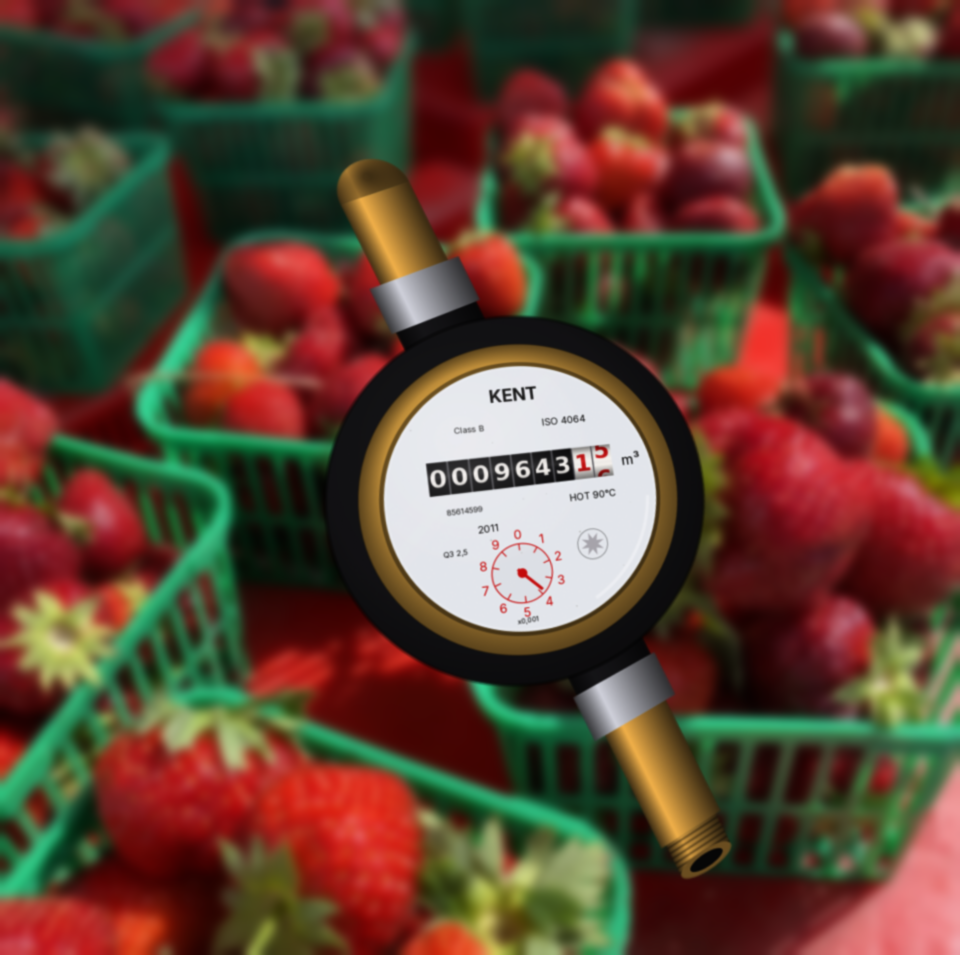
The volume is 9643.153 m³
